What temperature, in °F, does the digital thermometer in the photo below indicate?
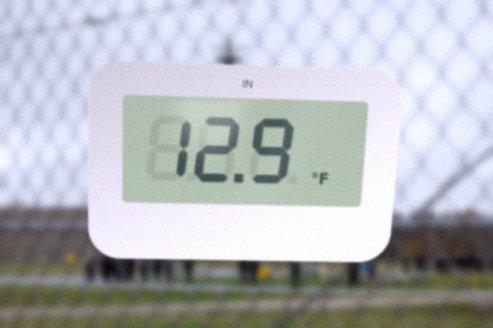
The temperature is 12.9 °F
